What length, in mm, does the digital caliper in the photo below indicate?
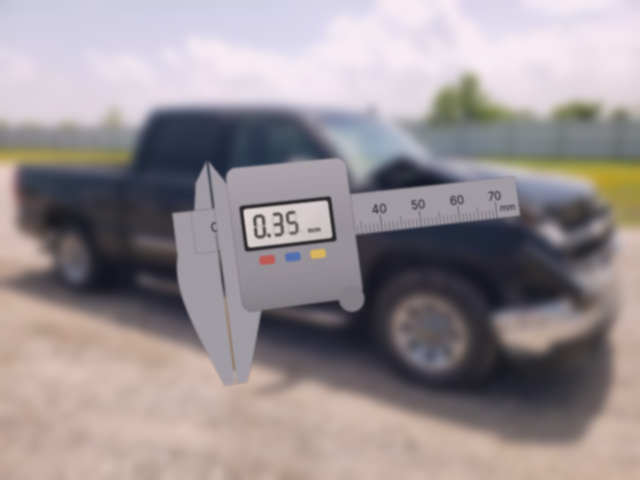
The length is 0.35 mm
